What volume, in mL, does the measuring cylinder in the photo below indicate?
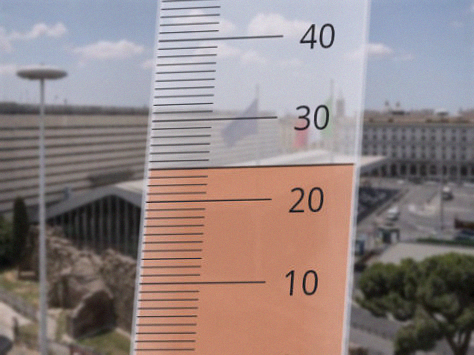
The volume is 24 mL
